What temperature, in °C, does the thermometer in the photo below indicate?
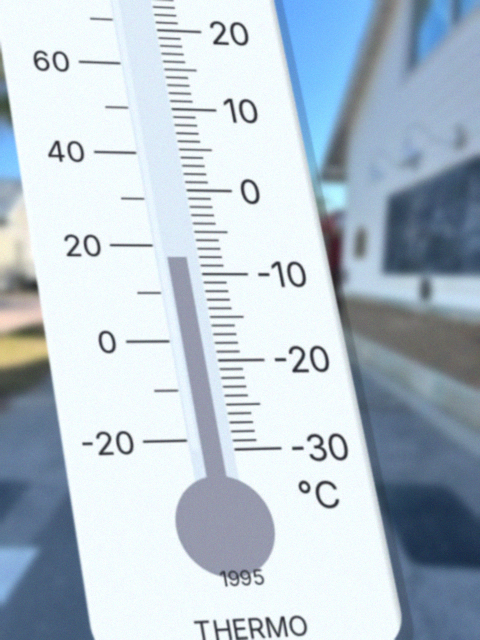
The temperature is -8 °C
